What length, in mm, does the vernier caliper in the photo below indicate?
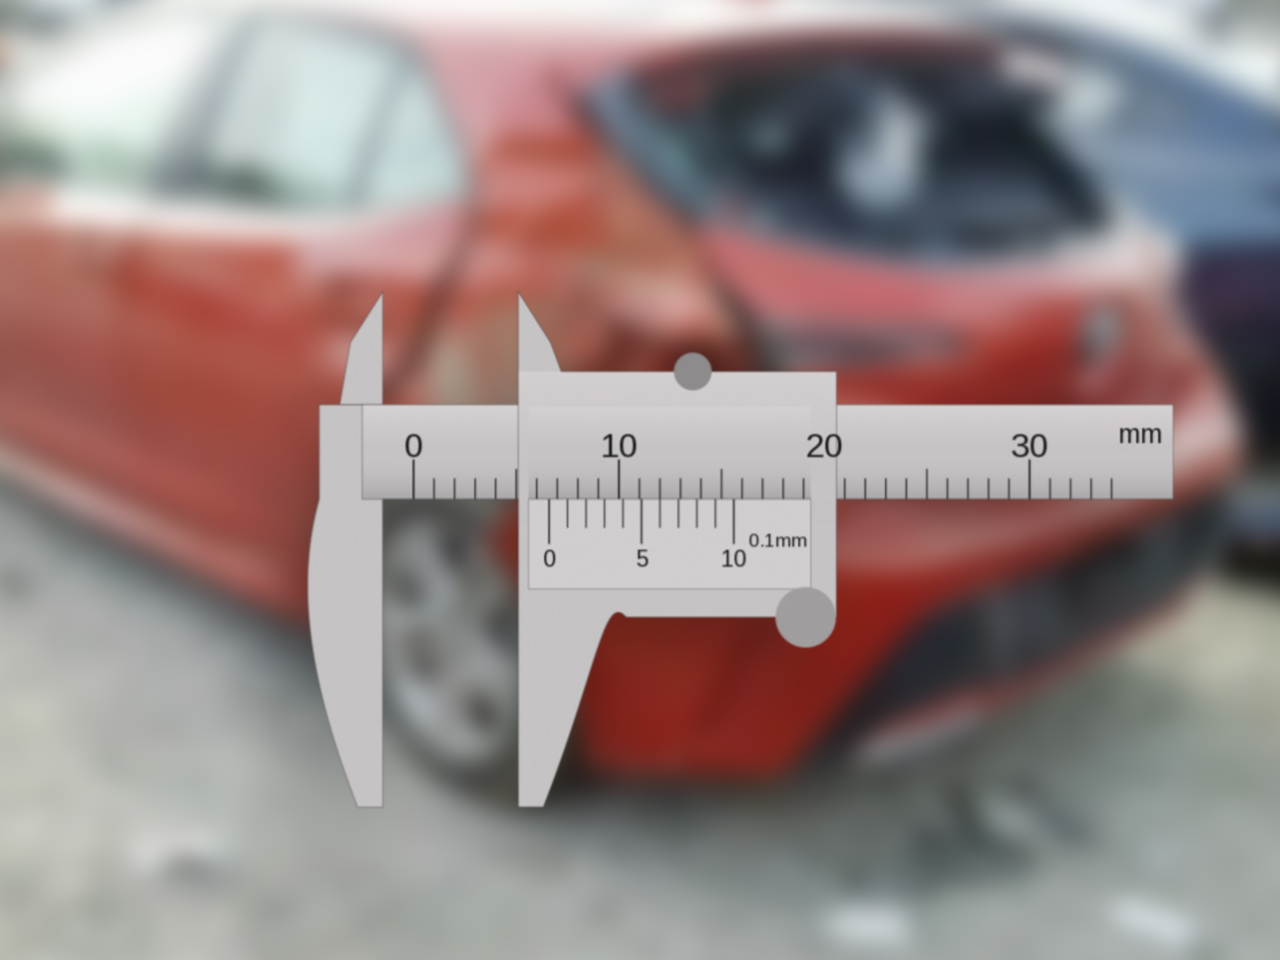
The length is 6.6 mm
